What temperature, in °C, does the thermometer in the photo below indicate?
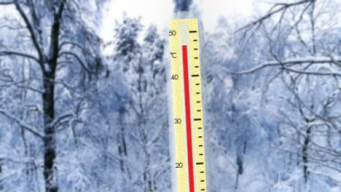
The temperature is 47 °C
